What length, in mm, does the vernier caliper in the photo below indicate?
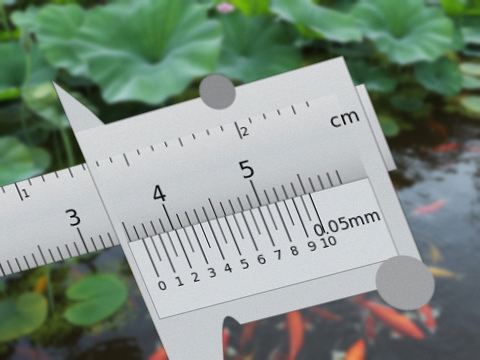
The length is 36.4 mm
